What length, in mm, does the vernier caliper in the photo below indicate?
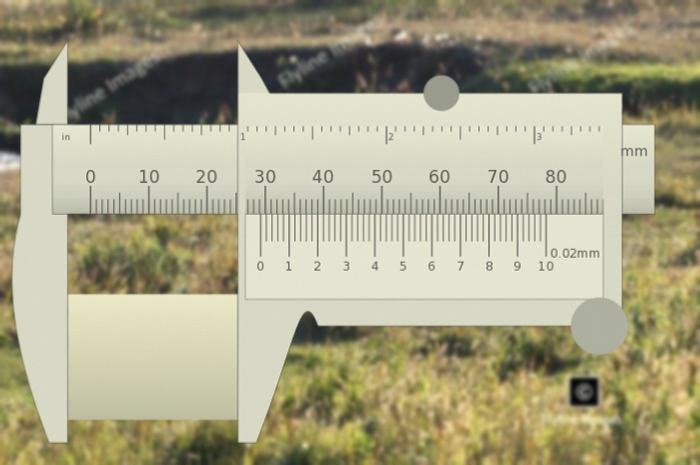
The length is 29.2 mm
